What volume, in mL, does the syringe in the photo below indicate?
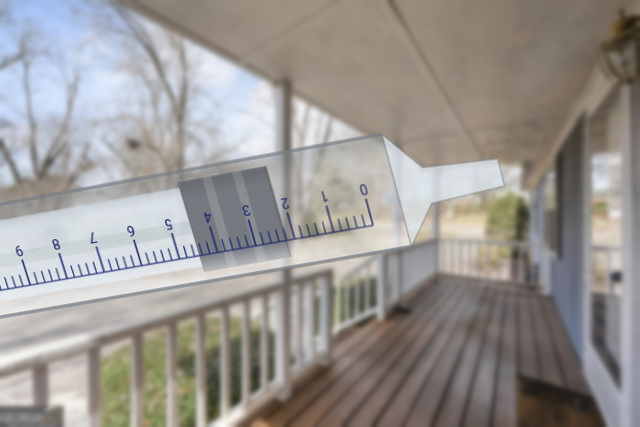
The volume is 2.2 mL
